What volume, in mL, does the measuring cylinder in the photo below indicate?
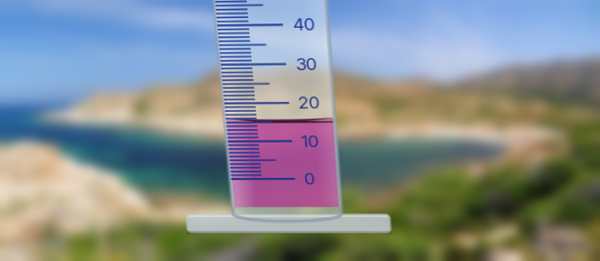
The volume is 15 mL
